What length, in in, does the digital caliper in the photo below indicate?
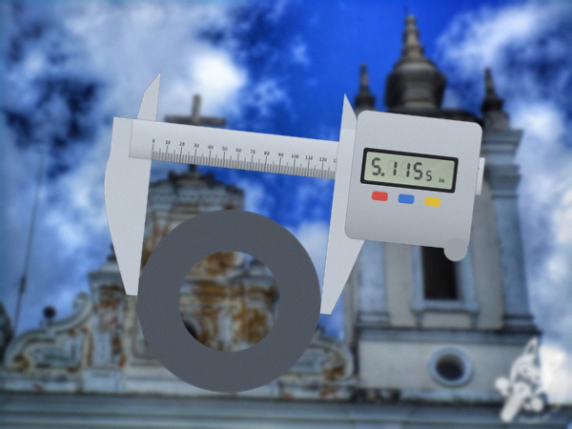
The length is 5.1155 in
